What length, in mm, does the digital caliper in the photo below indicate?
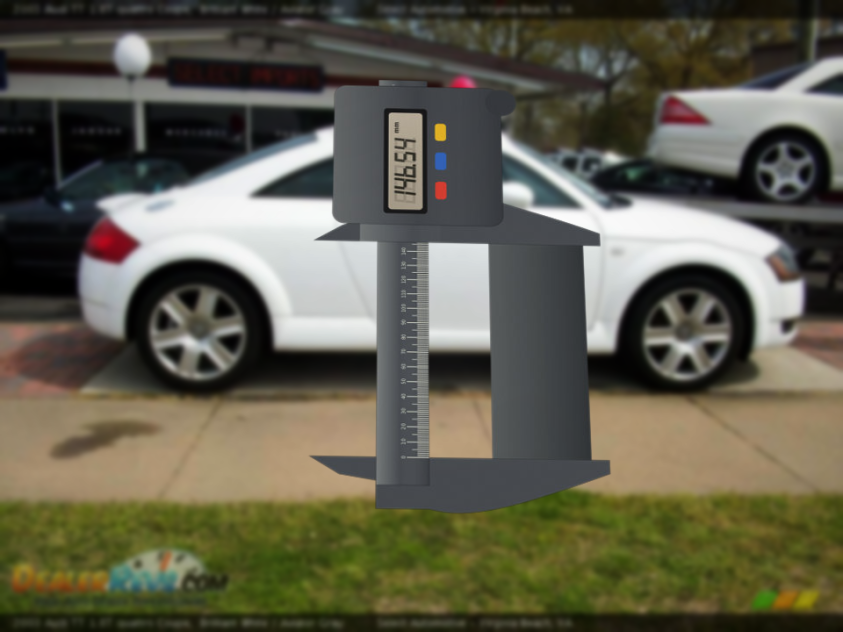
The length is 146.54 mm
